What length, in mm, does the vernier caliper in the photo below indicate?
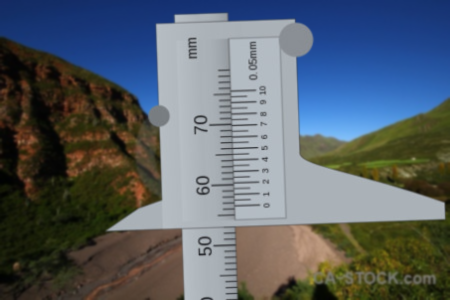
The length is 56.5 mm
